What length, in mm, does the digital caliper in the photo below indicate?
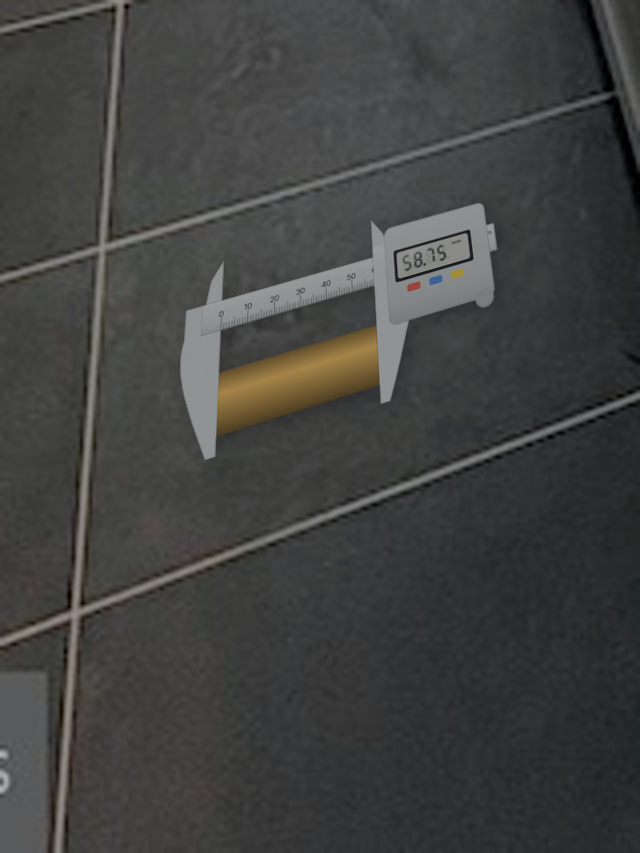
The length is 58.75 mm
